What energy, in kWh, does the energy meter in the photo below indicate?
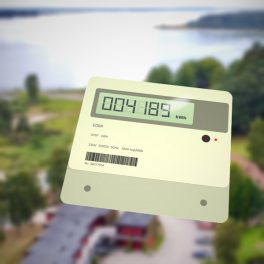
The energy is 4189 kWh
